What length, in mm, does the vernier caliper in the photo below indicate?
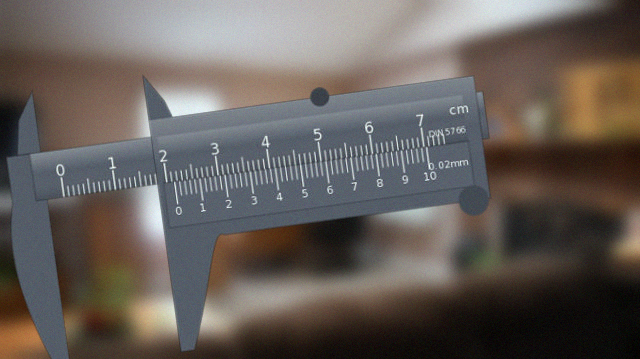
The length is 21.5 mm
